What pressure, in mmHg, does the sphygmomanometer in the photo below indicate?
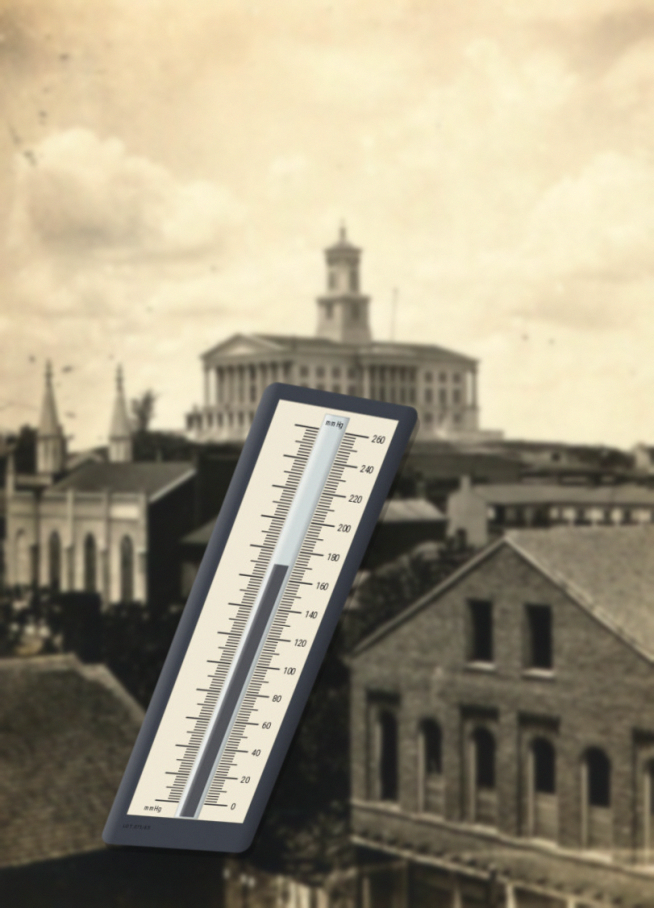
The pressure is 170 mmHg
